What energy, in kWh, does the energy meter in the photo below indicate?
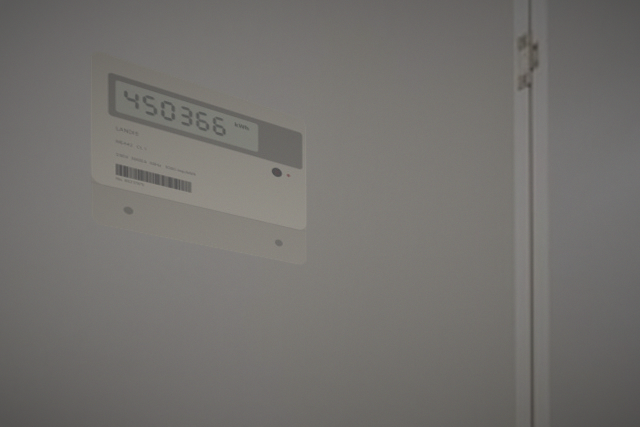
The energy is 450366 kWh
